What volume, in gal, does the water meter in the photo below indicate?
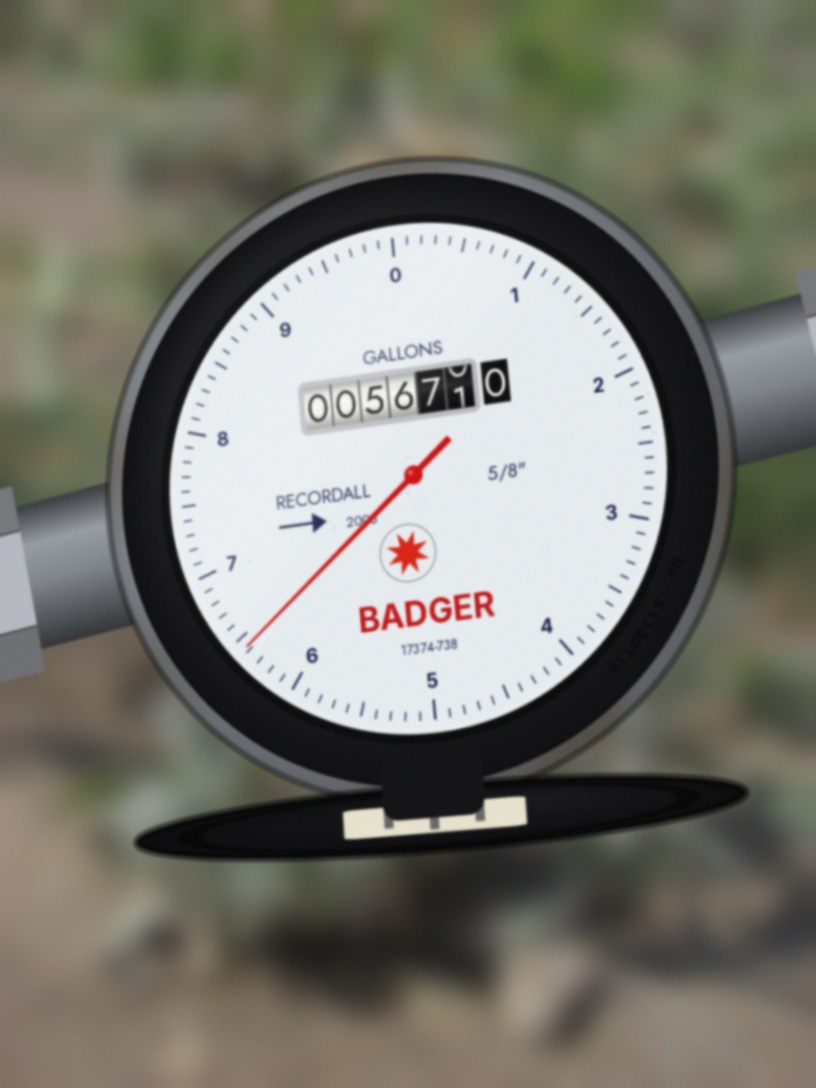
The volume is 56706.4 gal
